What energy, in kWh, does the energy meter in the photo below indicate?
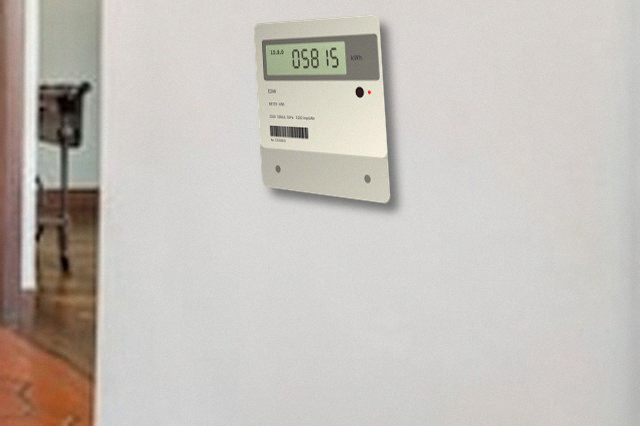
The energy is 5815 kWh
